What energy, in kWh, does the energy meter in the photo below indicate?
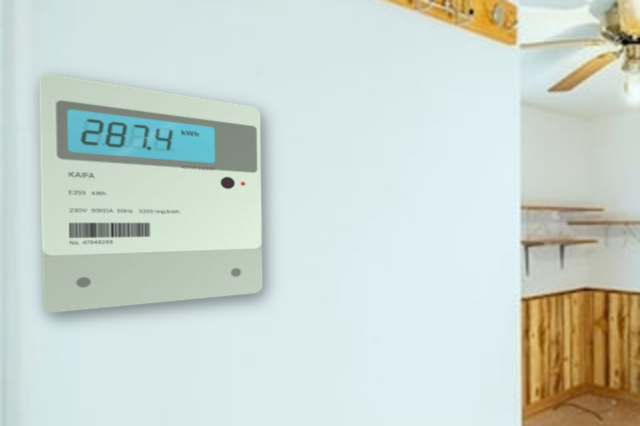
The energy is 287.4 kWh
